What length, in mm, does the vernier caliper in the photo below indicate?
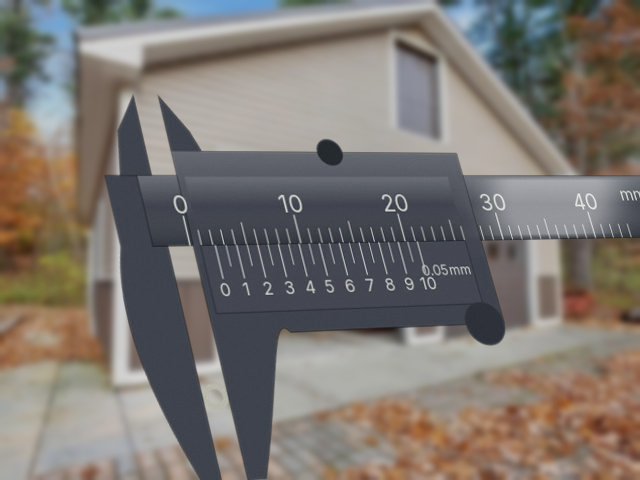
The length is 2.2 mm
